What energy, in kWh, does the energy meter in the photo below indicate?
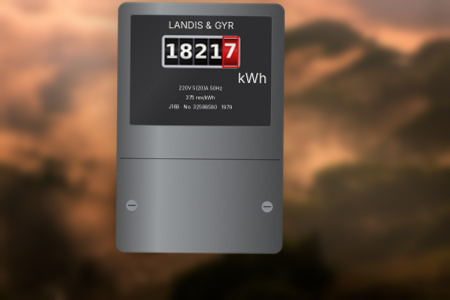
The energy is 1821.7 kWh
